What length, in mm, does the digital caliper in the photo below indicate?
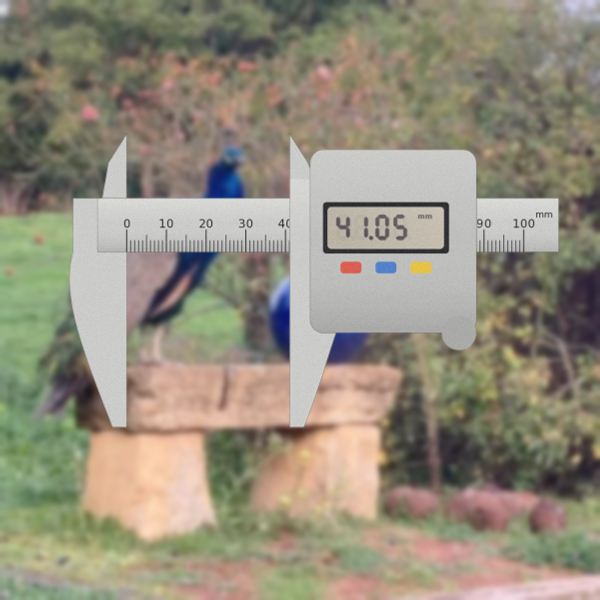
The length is 41.05 mm
